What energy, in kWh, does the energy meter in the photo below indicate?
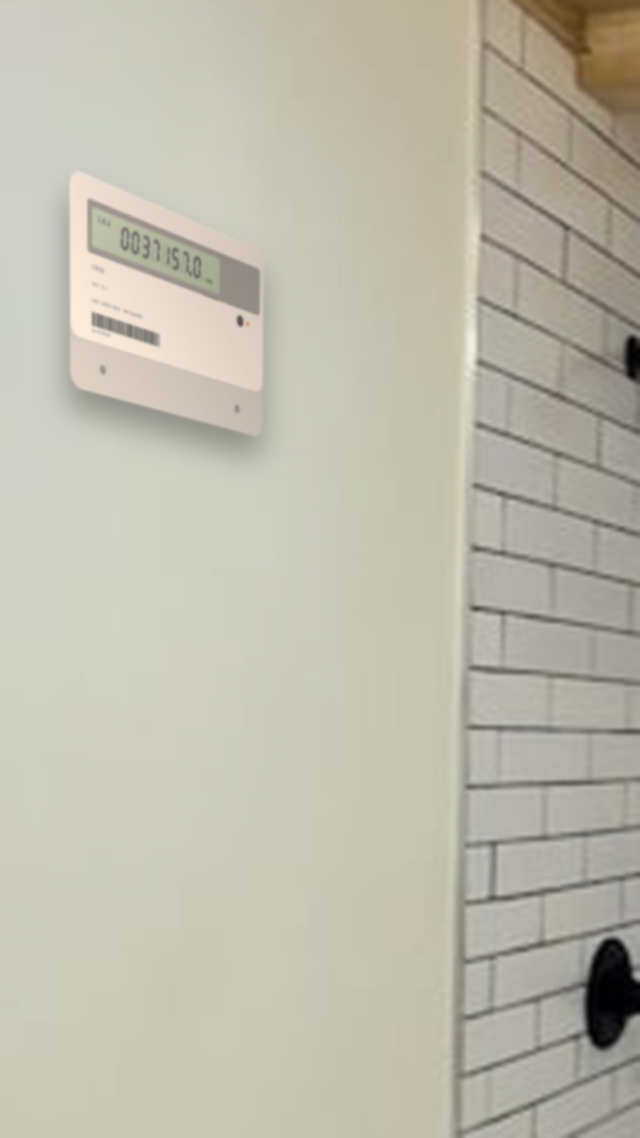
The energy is 37157.0 kWh
